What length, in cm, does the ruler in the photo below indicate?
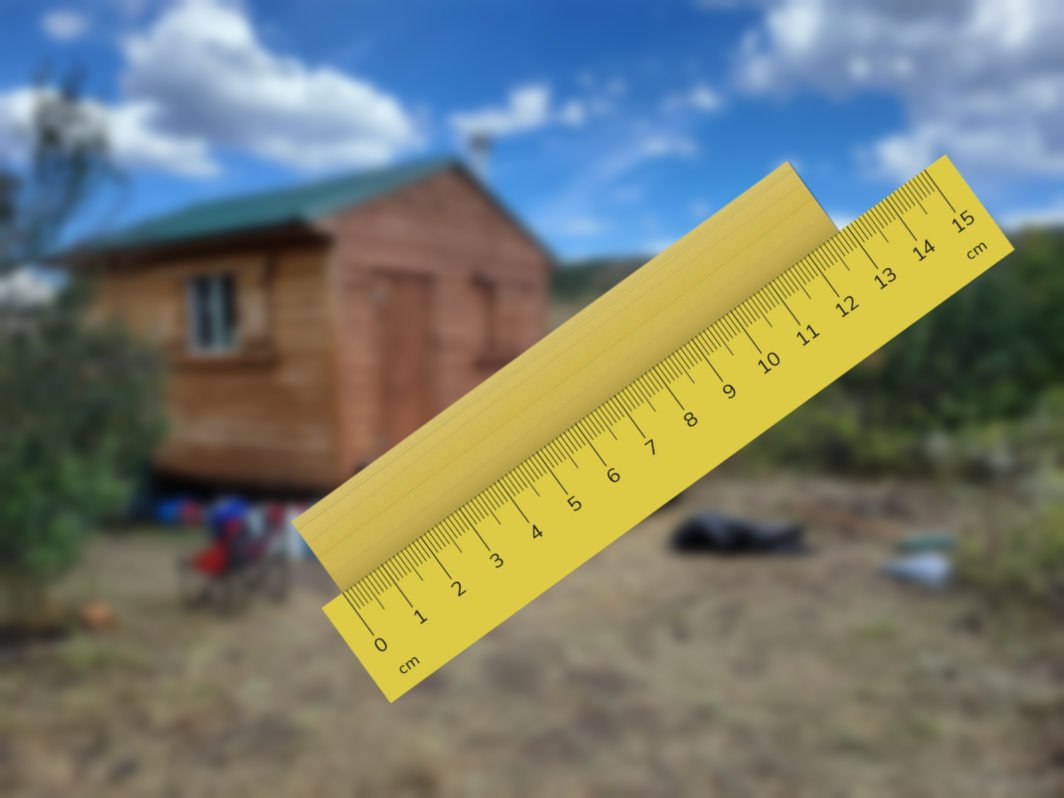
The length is 12.8 cm
